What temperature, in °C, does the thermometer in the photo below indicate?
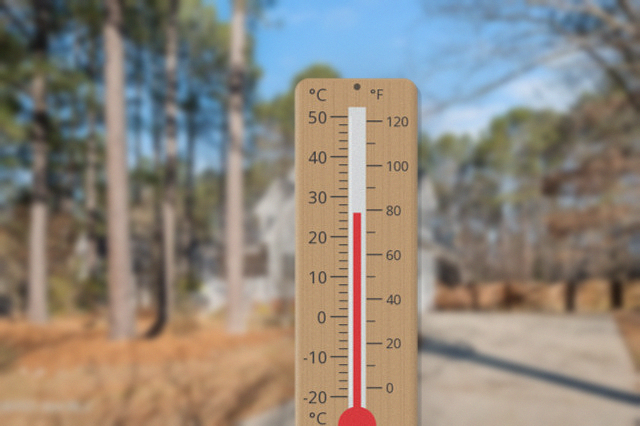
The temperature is 26 °C
